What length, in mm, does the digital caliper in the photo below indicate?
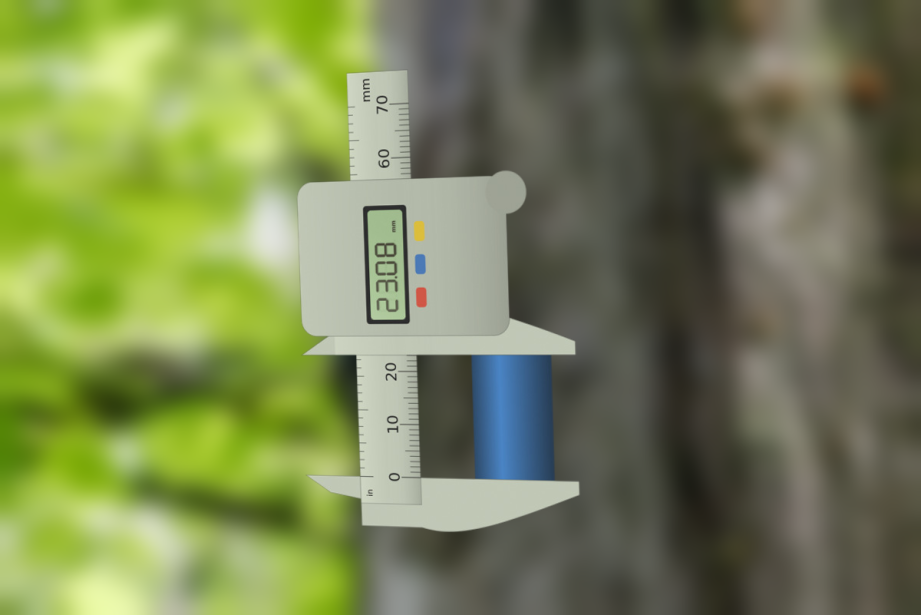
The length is 23.08 mm
